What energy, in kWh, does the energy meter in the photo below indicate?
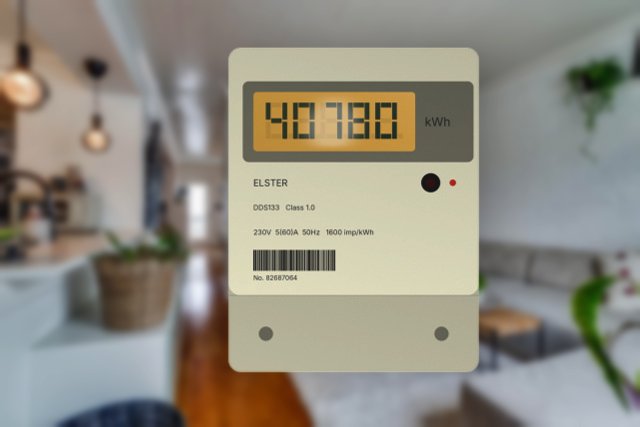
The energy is 40780 kWh
